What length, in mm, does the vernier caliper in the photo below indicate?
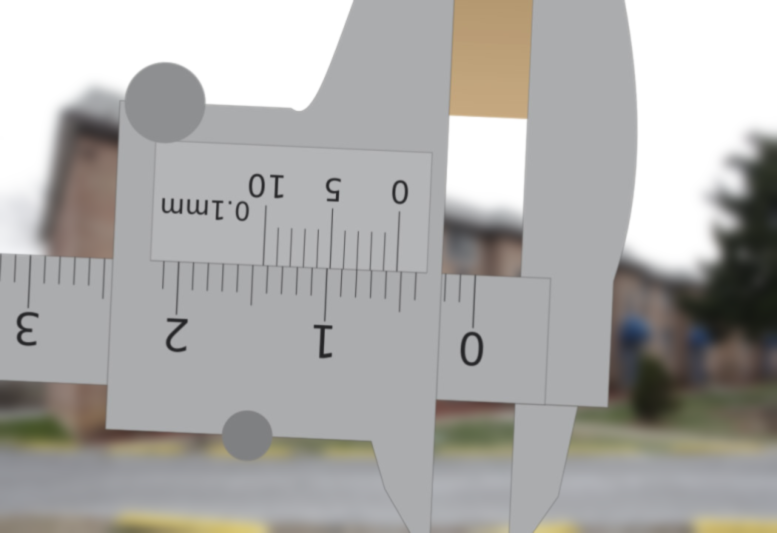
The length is 5.3 mm
